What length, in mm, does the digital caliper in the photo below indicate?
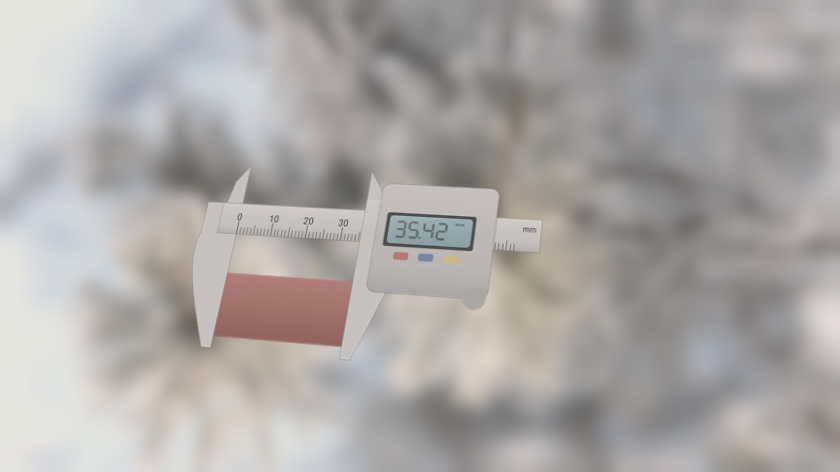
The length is 35.42 mm
